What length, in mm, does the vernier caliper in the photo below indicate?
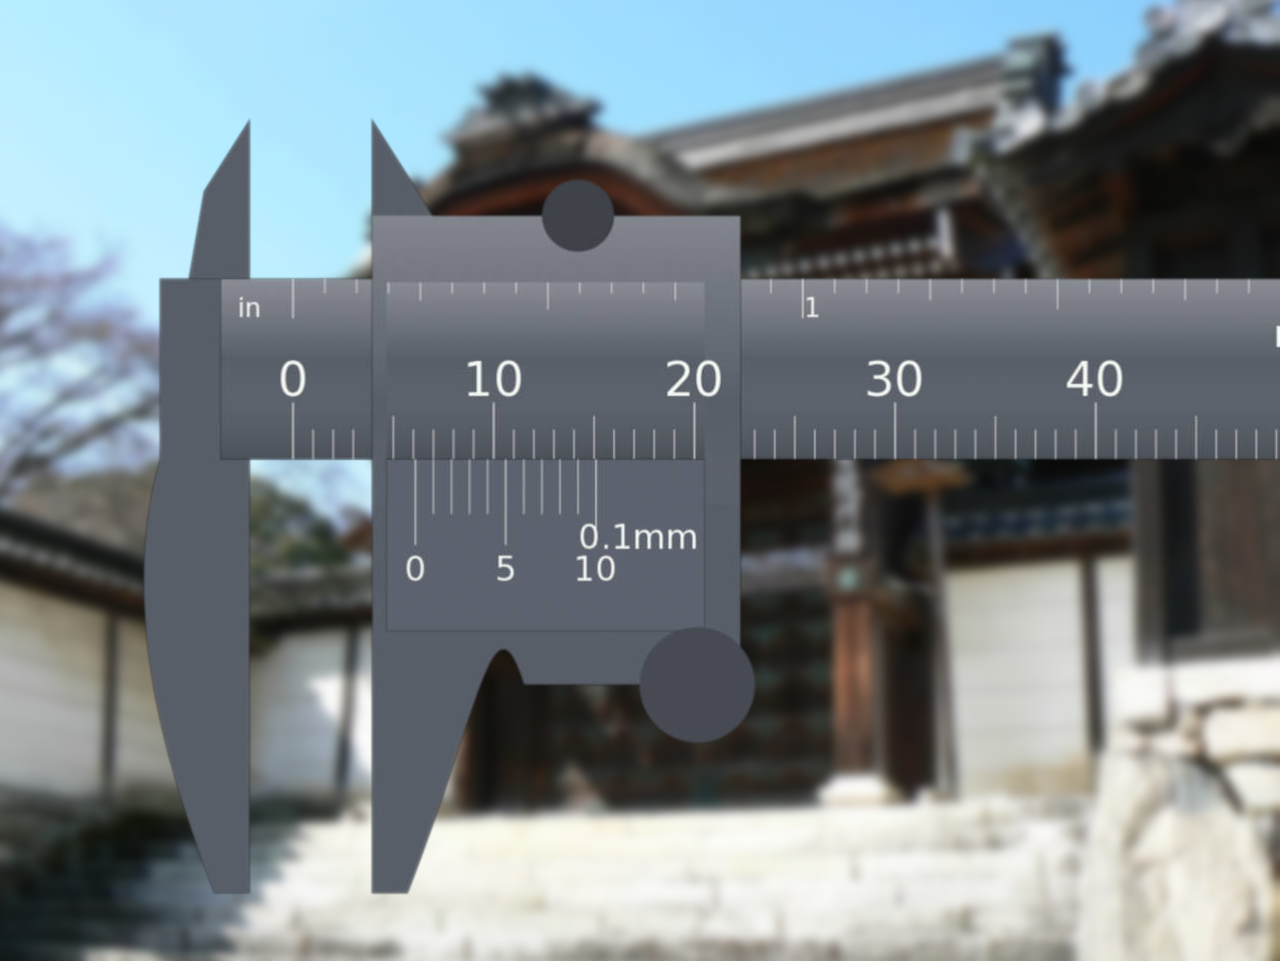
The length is 6.1 mm
